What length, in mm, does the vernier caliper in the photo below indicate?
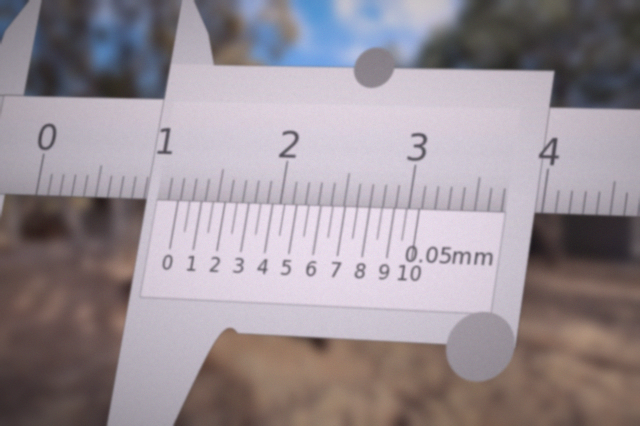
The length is 11.8 mm
